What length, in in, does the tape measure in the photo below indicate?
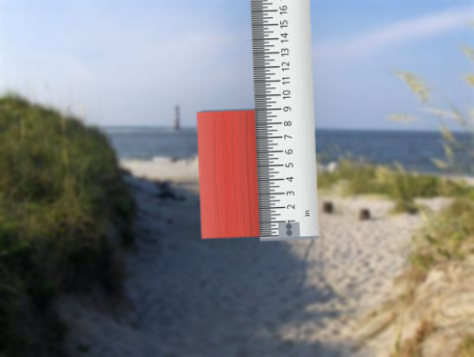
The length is 9 in
